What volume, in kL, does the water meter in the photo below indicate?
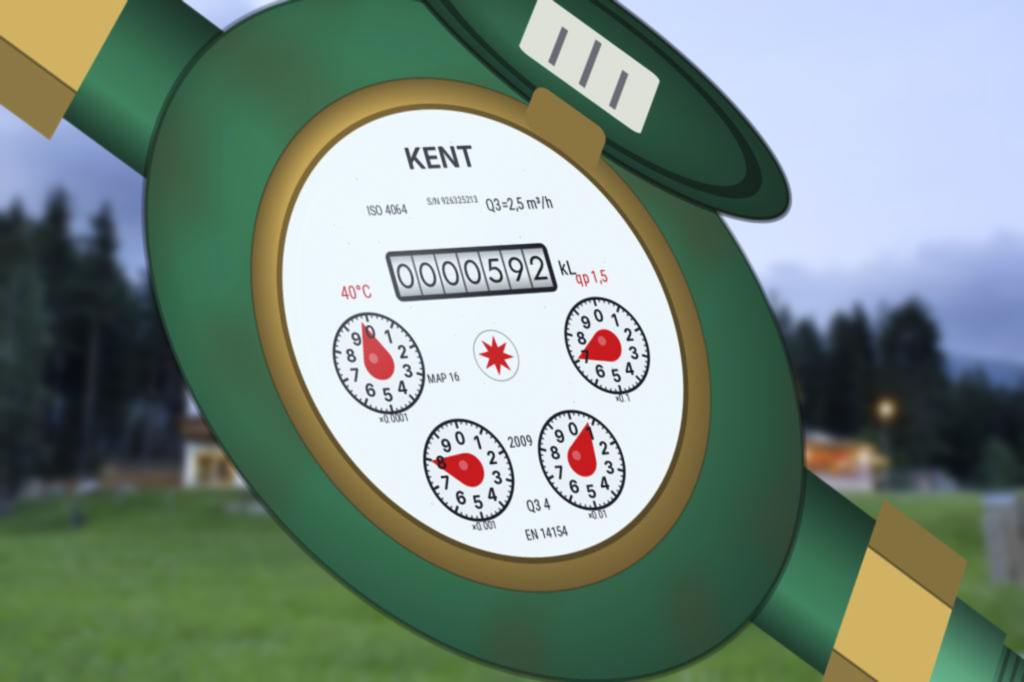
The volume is 592.7079 kL
